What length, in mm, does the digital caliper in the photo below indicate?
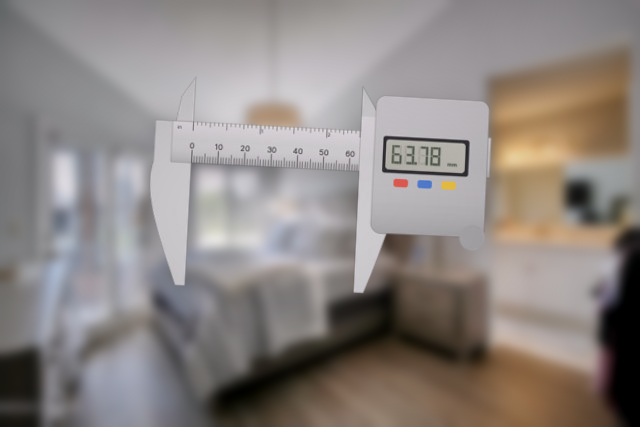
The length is 63.78 mm
